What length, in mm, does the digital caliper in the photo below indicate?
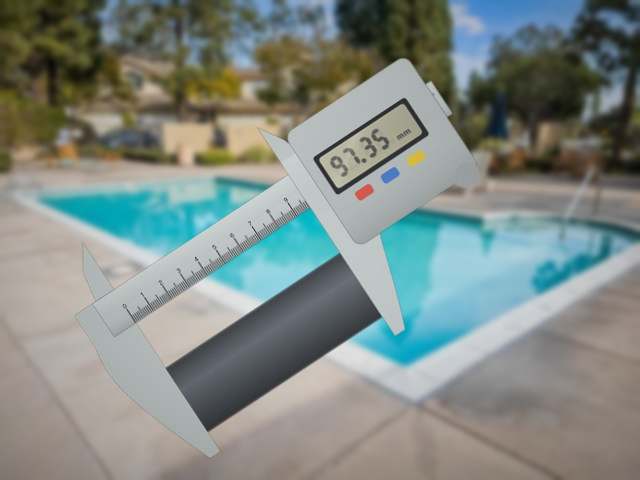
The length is 97.35 mm
